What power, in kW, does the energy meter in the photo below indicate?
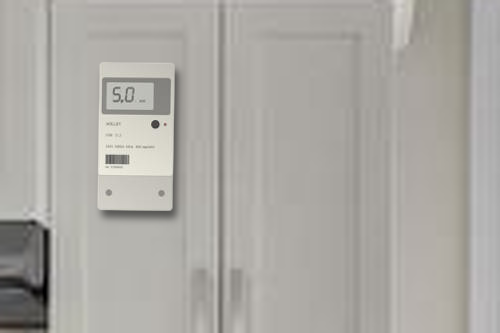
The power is 5.0 kW
